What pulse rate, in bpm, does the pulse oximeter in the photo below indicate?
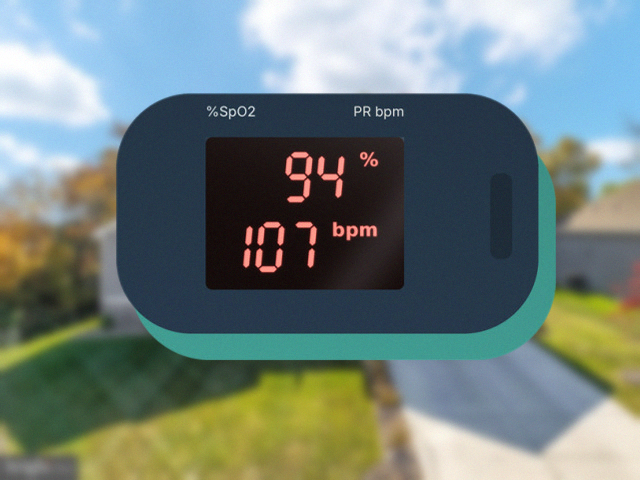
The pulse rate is 107 bpm
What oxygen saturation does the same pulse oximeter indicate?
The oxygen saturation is 94 %
